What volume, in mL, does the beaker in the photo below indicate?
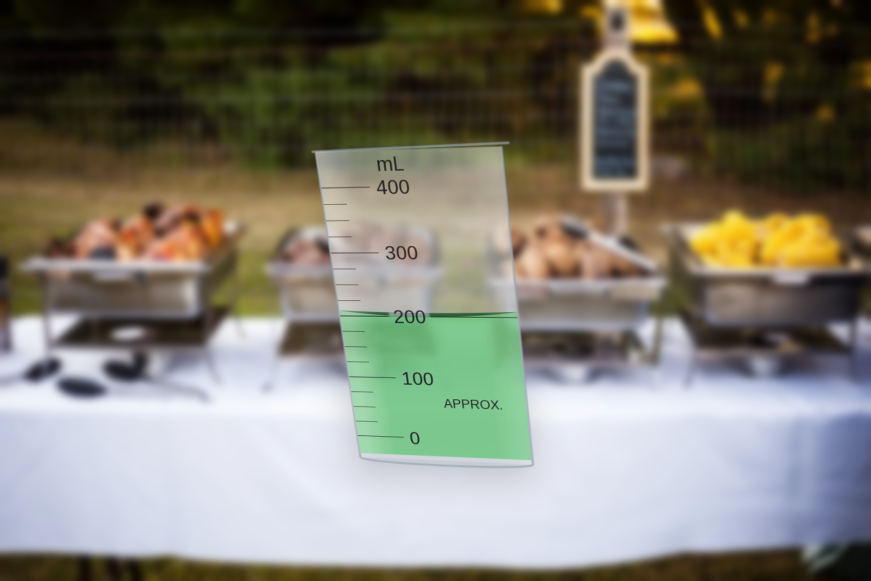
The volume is 200 mL
